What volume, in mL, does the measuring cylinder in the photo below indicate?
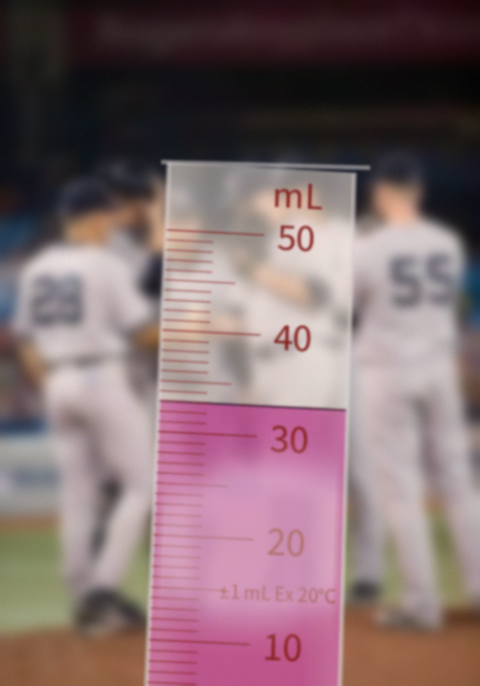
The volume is 33 mL
